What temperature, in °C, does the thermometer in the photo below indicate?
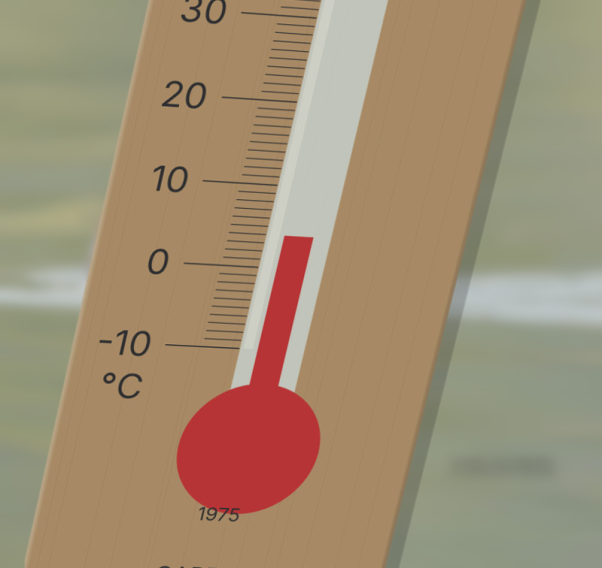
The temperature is 4 °C
